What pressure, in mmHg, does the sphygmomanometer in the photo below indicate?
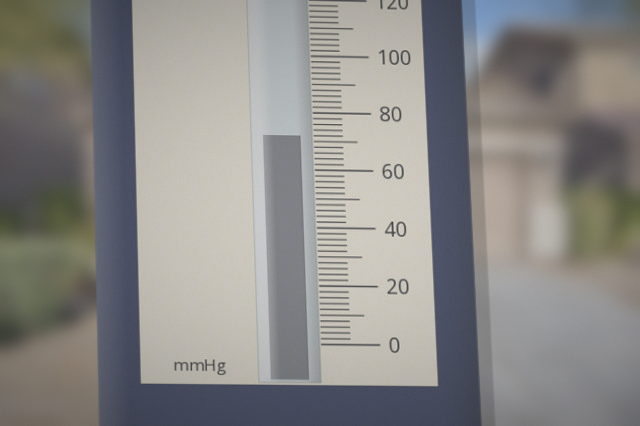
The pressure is 72 mmHg
